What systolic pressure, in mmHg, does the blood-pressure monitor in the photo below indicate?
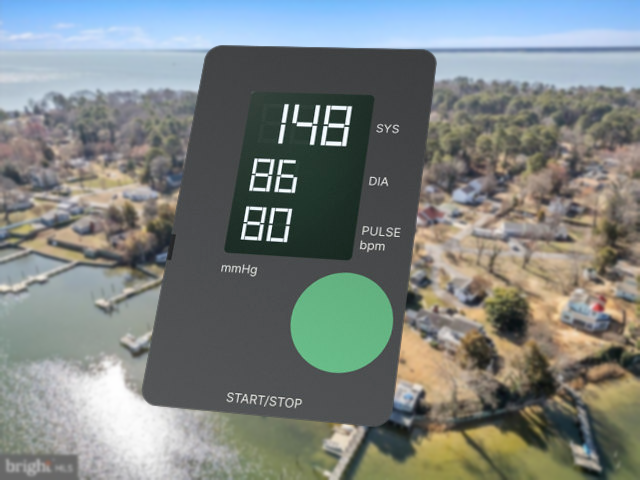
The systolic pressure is 148 mmHg
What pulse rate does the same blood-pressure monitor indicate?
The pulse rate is 80 bpm
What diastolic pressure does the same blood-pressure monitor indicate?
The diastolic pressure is 86 mmHg
